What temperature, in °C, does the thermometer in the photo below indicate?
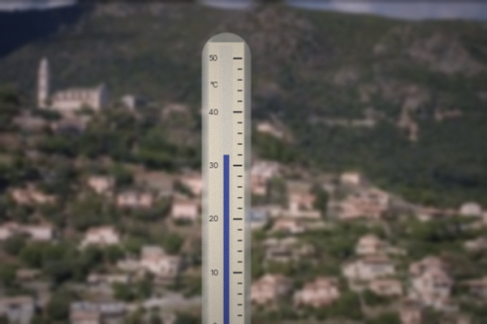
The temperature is 32 °C
